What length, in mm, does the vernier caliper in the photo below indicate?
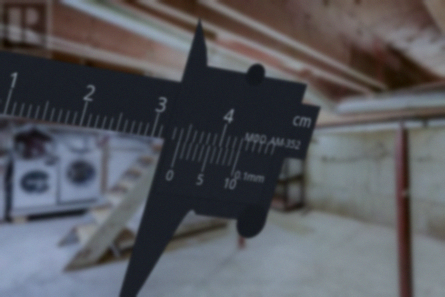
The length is 34.0 mm
